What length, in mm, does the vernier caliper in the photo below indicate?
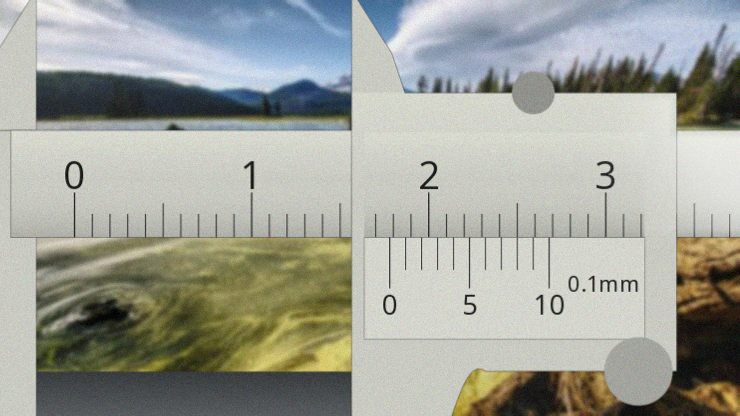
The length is 17.8 mm
